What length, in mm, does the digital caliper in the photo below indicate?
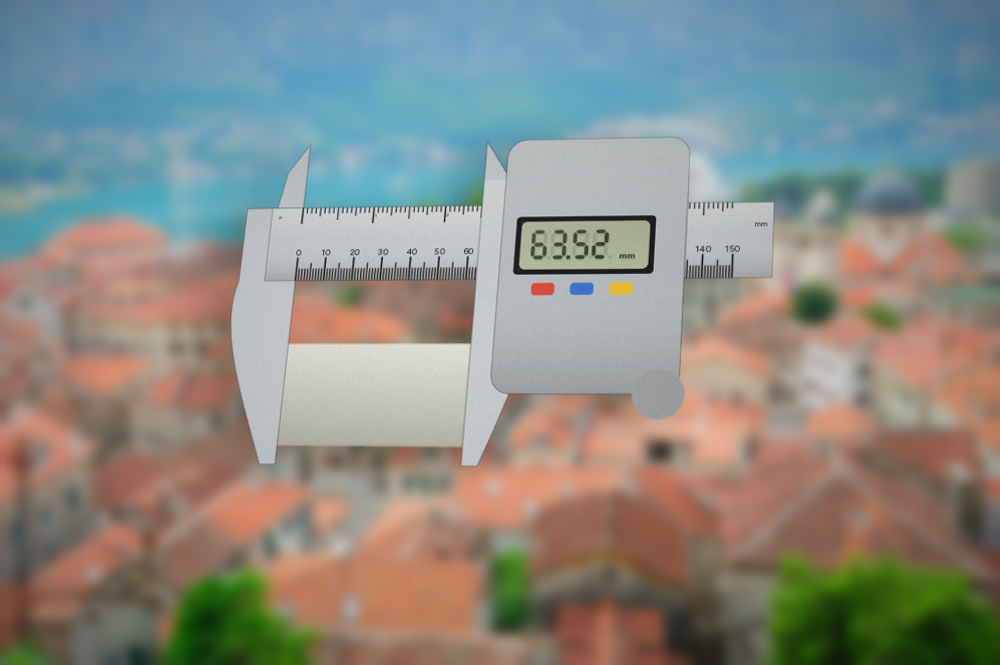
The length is 63.52 mm
